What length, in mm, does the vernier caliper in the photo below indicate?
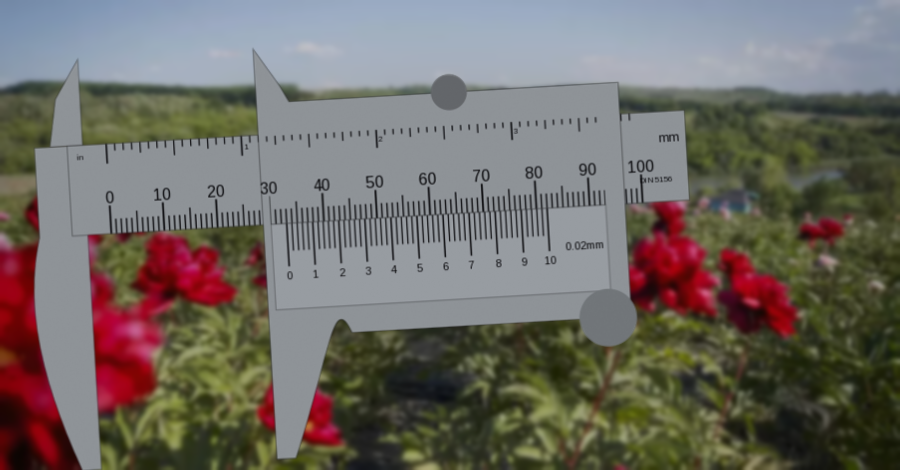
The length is 33.0 mm
